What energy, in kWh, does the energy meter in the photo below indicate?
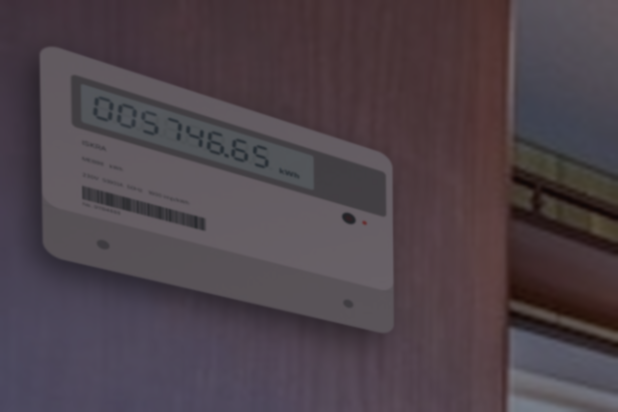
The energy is 5746.65 kWh
